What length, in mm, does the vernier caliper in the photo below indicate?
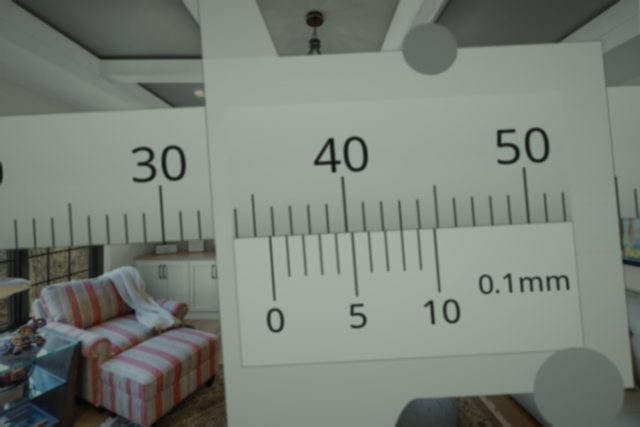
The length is 35.8 mm
